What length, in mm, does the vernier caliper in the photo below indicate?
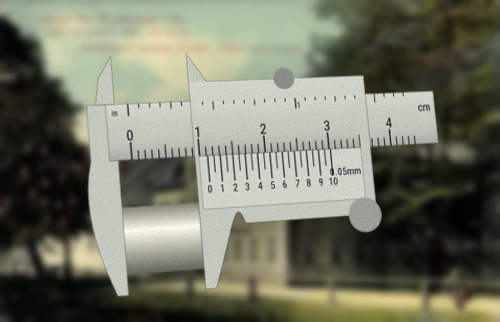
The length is 11.2 mm
